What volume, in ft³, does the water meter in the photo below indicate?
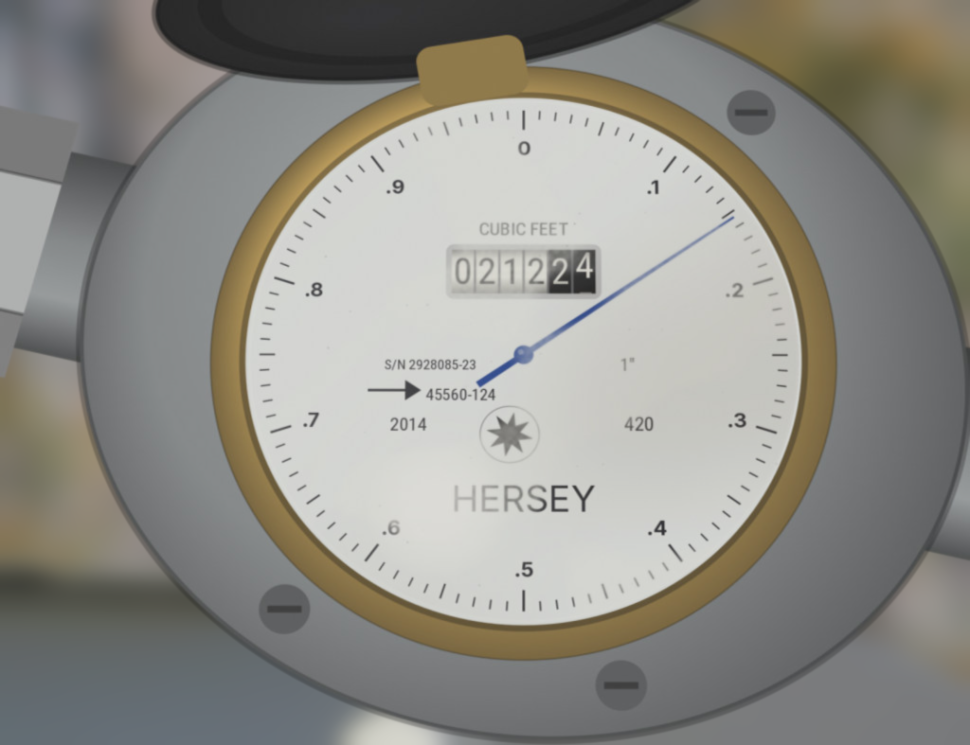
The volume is 21224.15 ft³
